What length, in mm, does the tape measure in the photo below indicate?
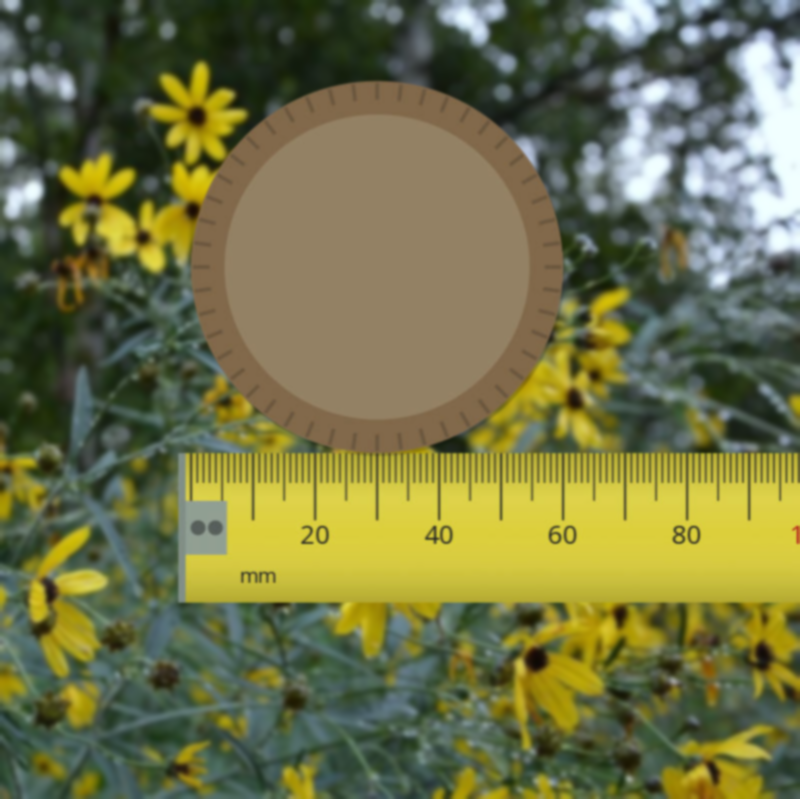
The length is 60 mm
